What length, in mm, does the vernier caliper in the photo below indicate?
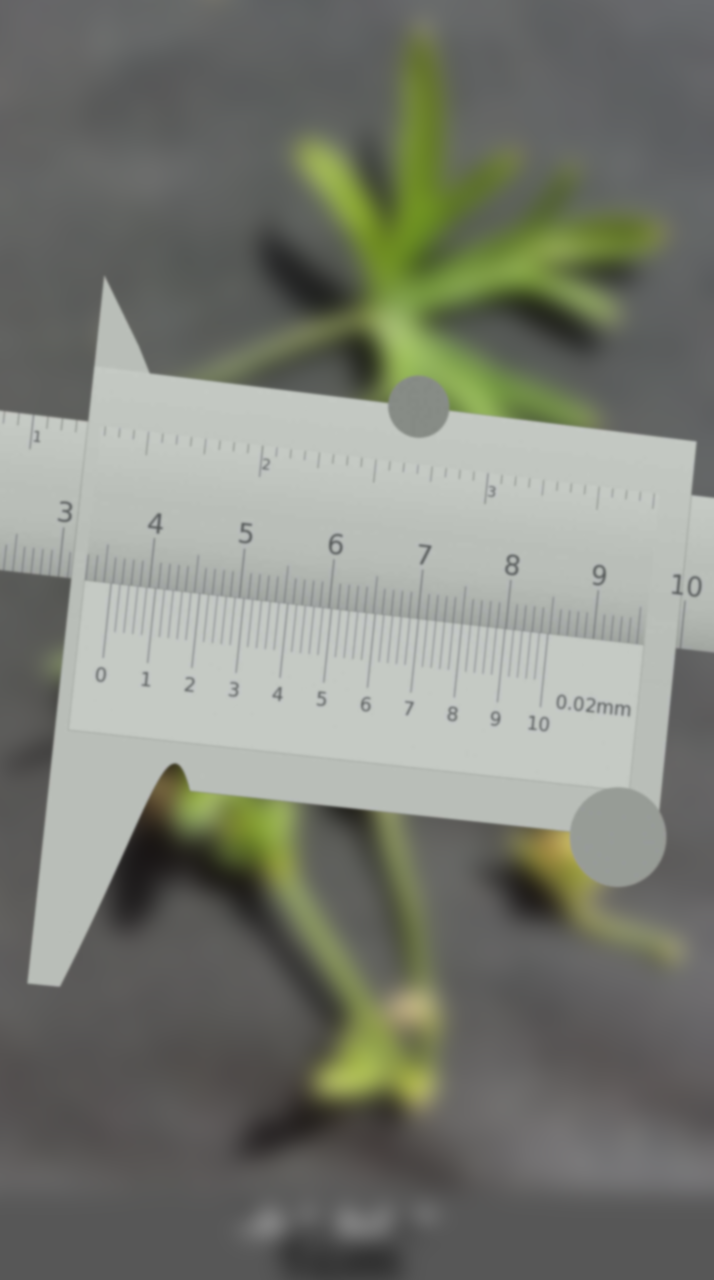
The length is 35.8 mm
